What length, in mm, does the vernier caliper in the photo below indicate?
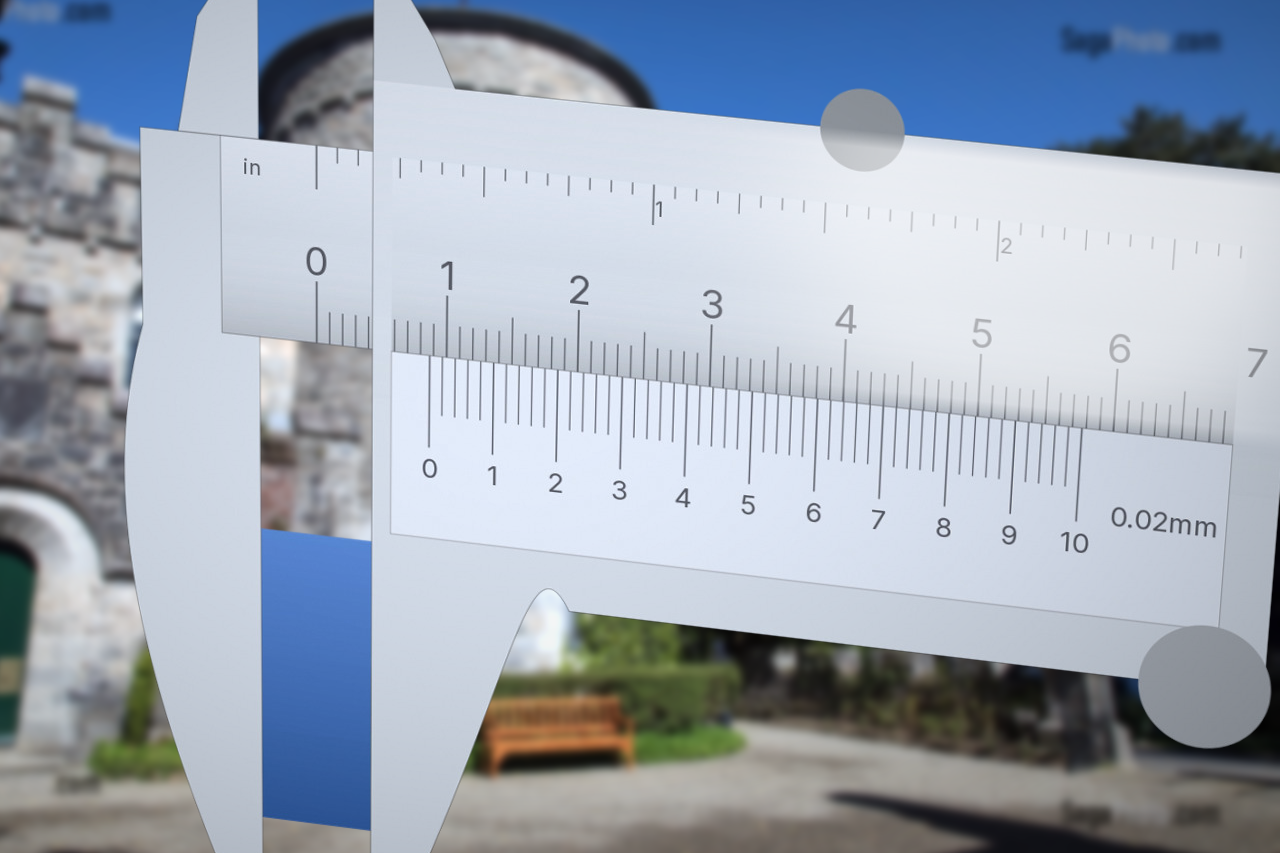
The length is 8.7 mm
